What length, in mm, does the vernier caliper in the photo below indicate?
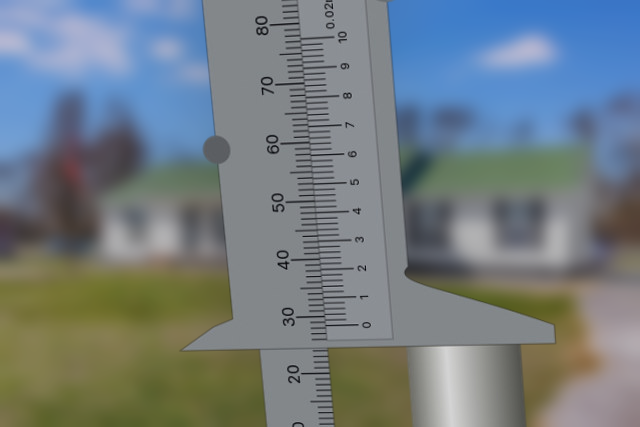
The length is 28.4 mm
